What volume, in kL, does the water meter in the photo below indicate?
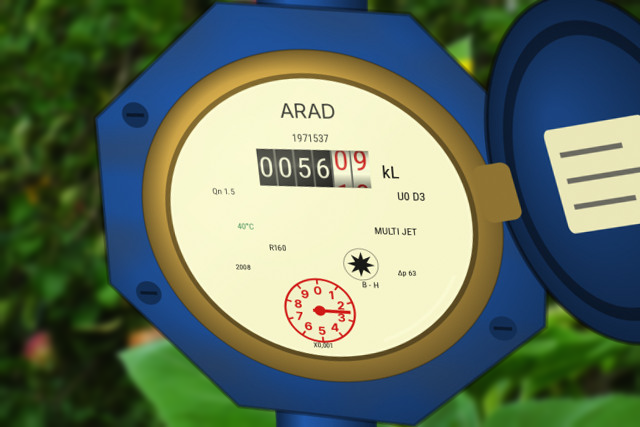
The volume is 56.092 kL
